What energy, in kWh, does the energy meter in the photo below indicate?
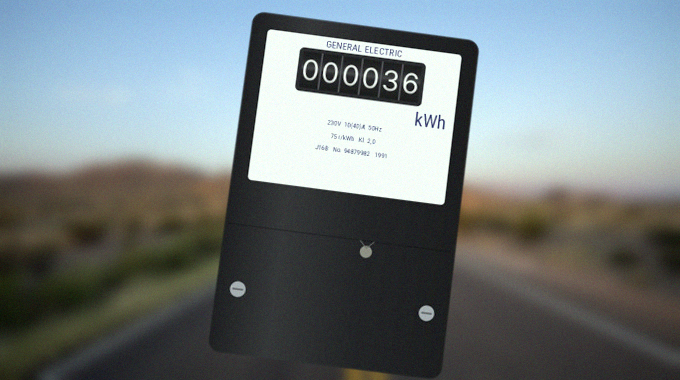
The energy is 36 kWh
